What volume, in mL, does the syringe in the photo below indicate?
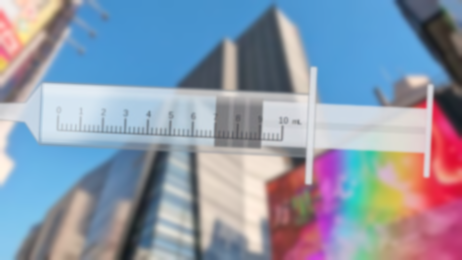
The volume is 7 mL
